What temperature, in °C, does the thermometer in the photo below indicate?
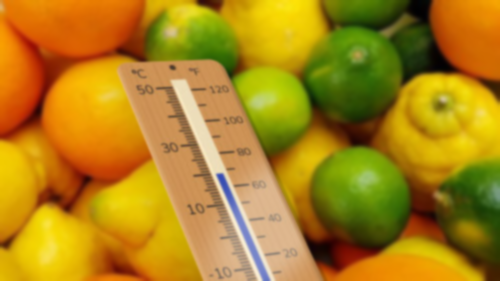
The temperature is 20 °C
